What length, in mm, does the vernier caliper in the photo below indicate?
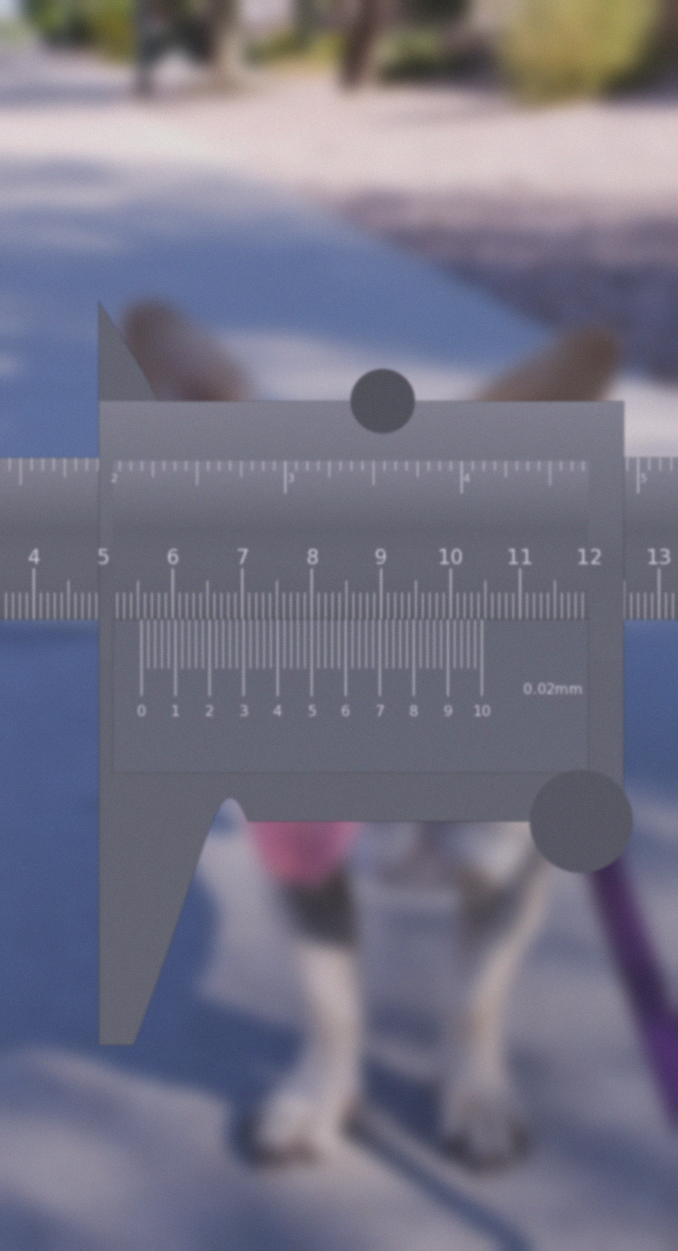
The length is 55.5 mm
